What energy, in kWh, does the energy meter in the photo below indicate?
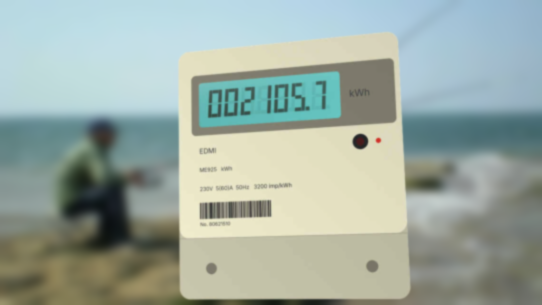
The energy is 2105.7 kWh
